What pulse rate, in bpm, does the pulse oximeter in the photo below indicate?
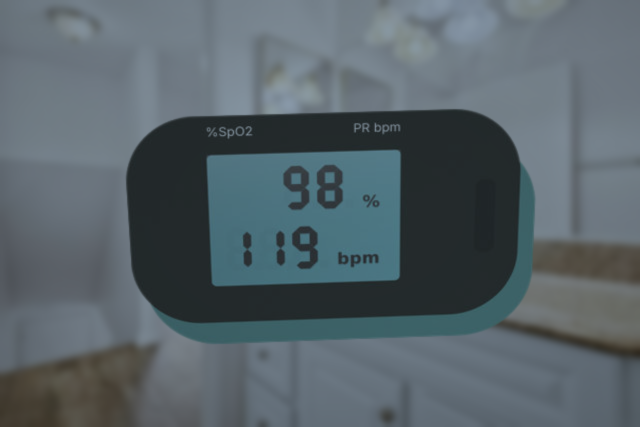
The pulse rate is 119 bpm
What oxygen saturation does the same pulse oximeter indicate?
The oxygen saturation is 98 %
